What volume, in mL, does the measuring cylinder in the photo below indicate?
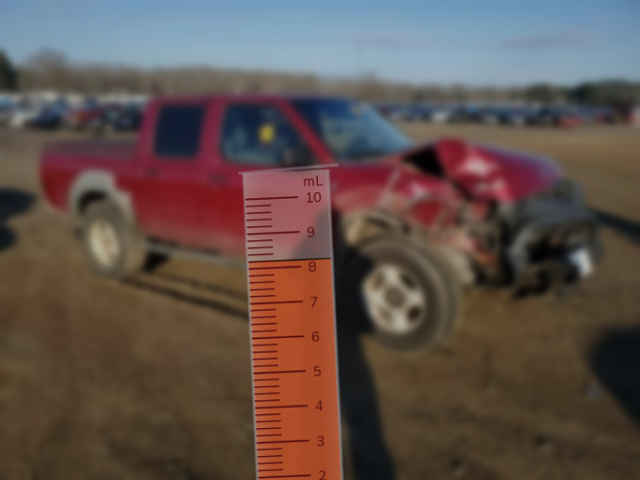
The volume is 8.2 mL
